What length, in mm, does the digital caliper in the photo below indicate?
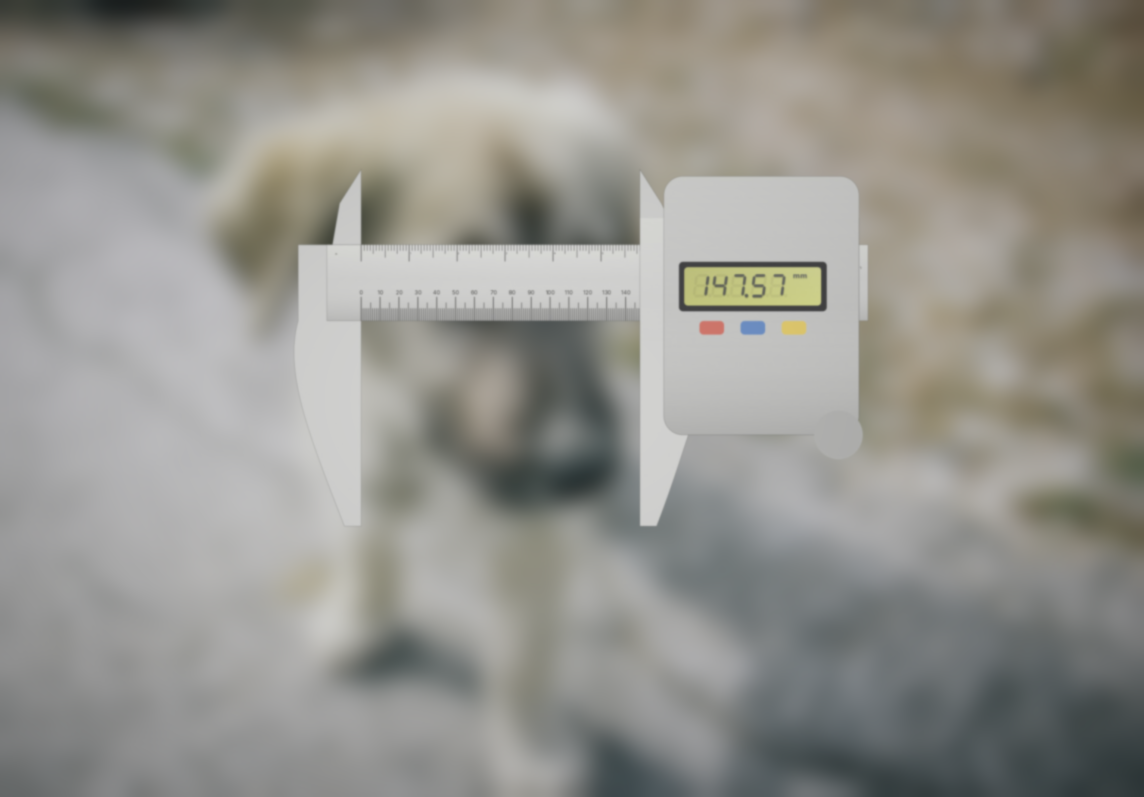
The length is 147.57 mm
